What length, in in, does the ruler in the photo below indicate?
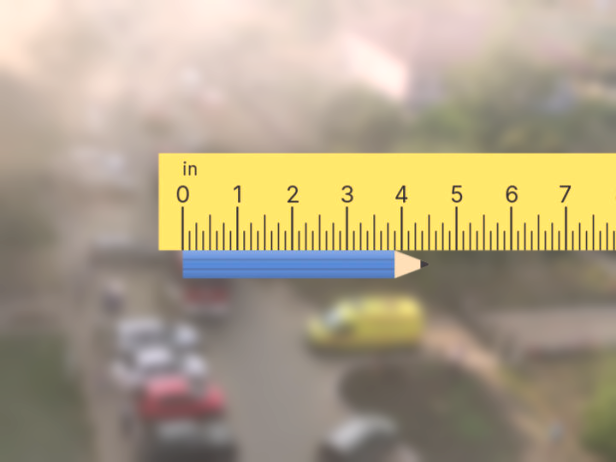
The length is 4.5 in
